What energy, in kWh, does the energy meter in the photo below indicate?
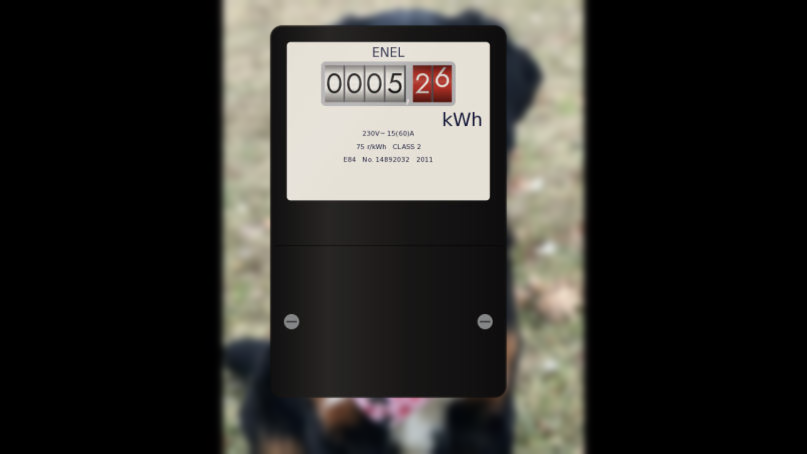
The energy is 5.26 kWh
